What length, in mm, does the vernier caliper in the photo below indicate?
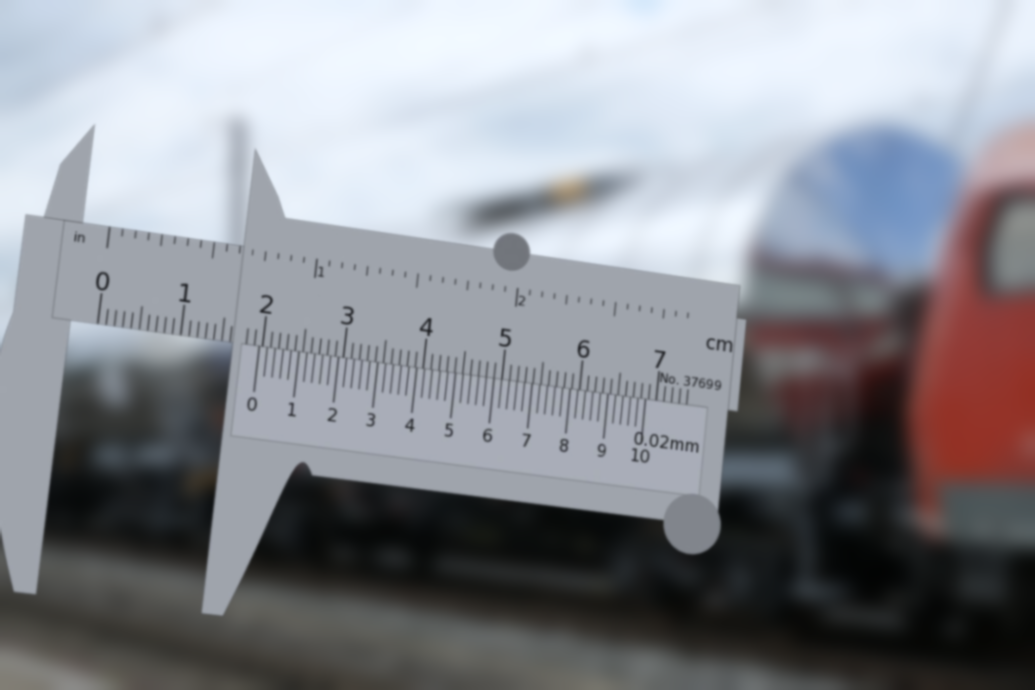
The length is 19.6 mm
